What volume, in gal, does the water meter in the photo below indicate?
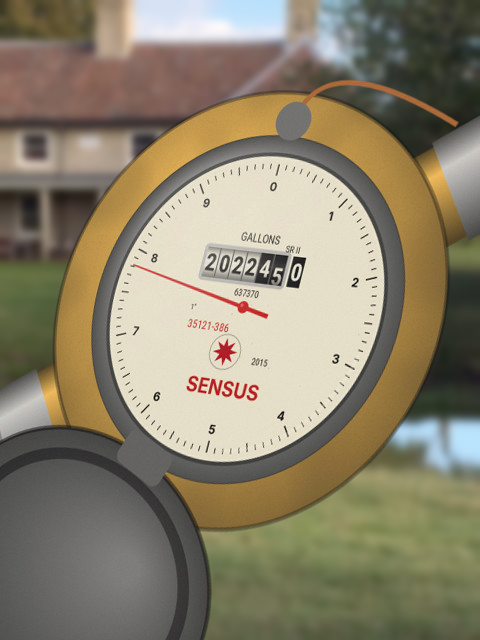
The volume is 2022447.8 gal
